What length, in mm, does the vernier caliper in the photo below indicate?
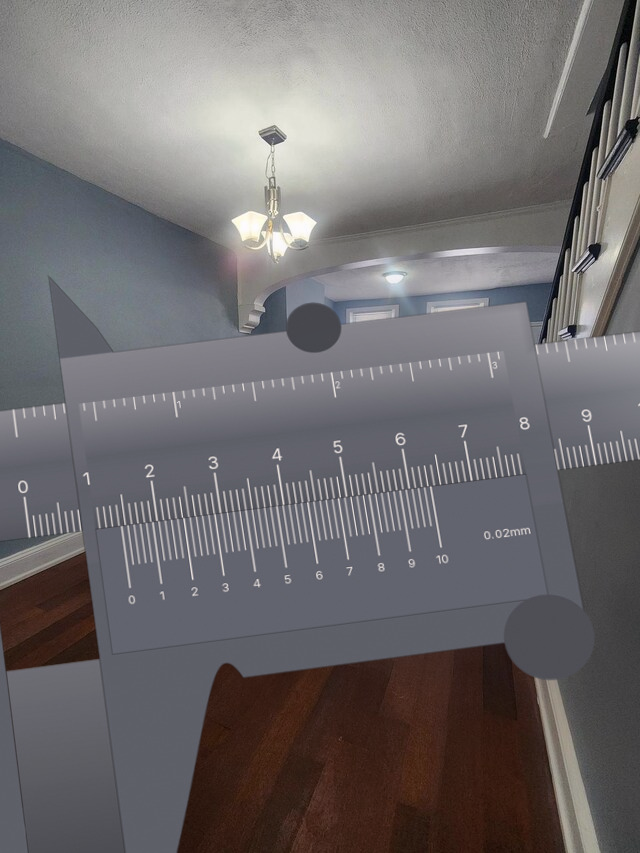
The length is 14.4 mm
